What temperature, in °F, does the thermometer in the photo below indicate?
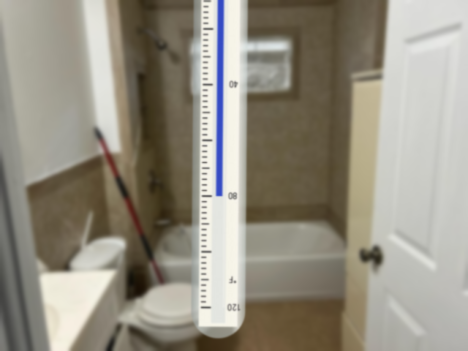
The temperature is 80 °F
